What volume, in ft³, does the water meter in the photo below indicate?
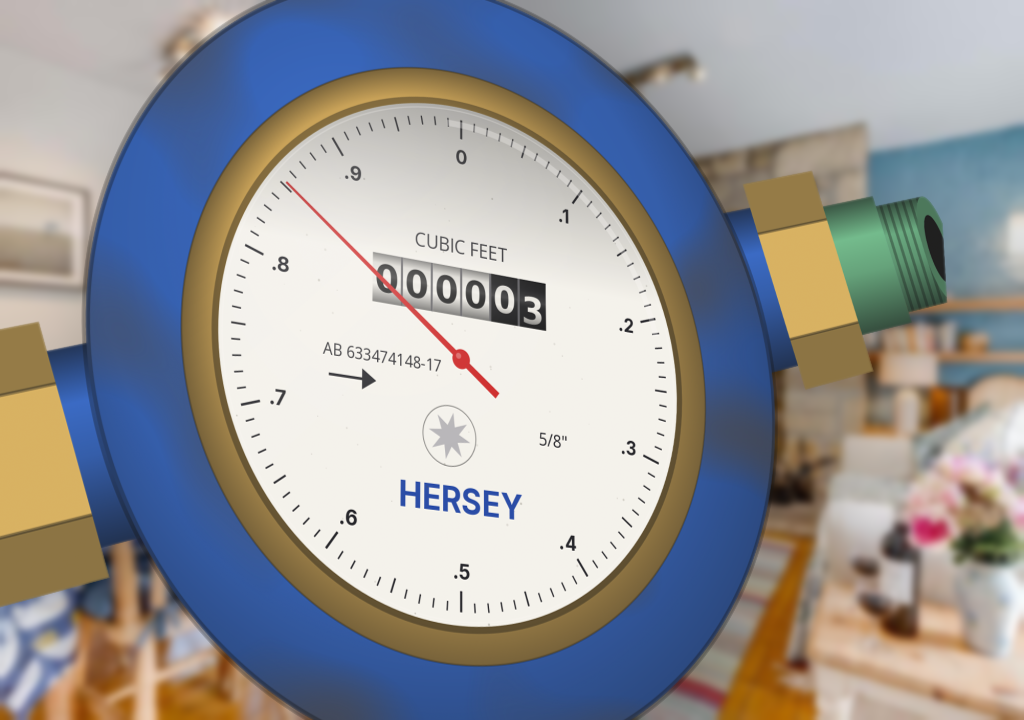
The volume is 2.85 ft³
